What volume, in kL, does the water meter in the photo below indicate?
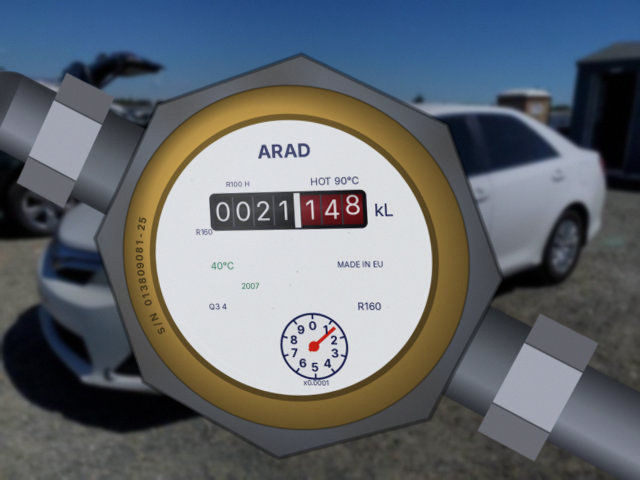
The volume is 21.1481 kL
